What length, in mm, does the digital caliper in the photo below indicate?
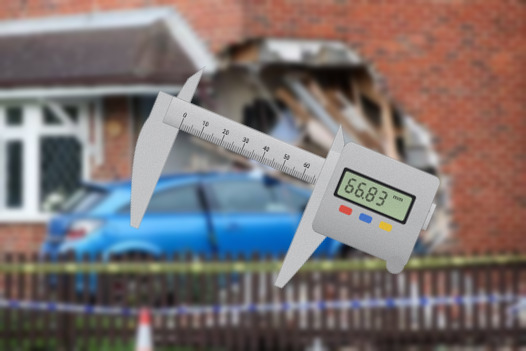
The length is 66.83 mm
